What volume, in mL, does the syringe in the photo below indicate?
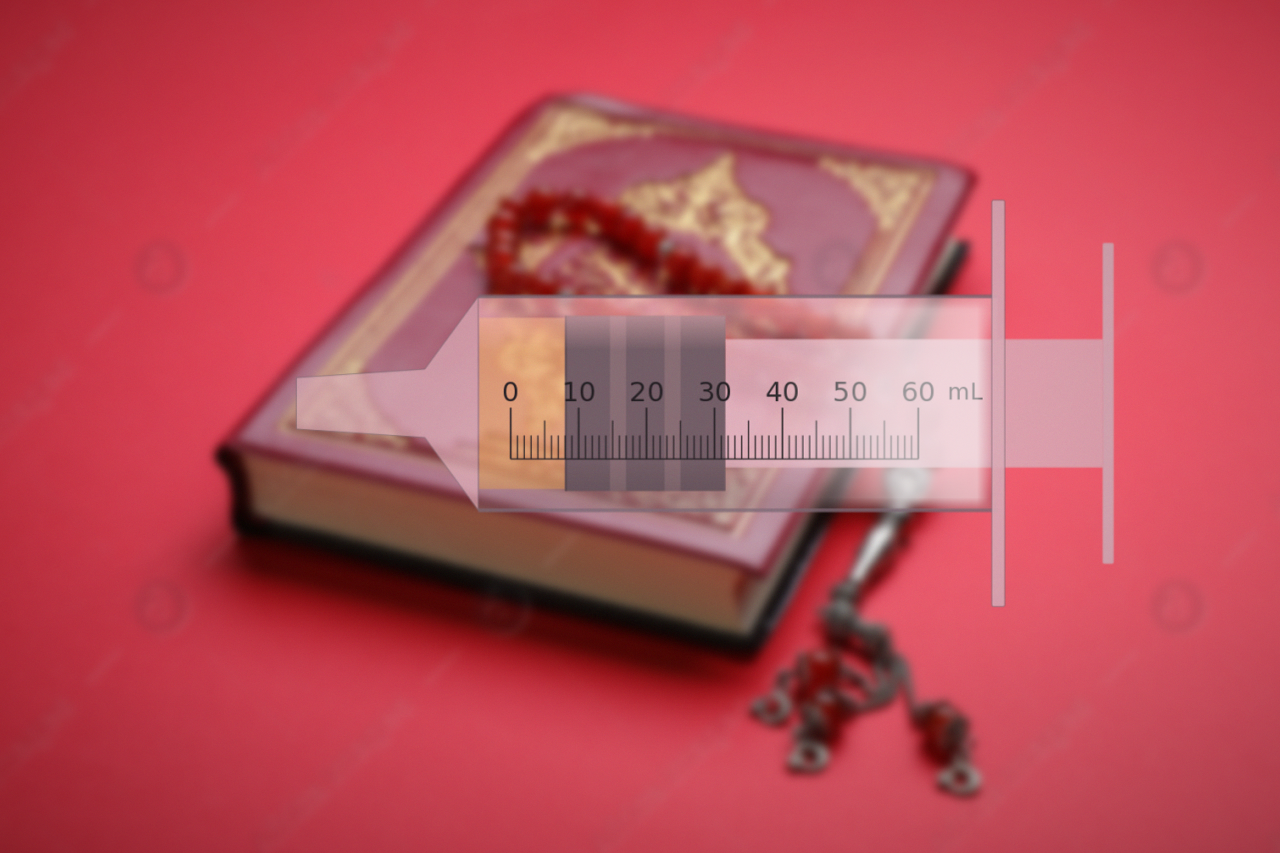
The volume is 8 mL
